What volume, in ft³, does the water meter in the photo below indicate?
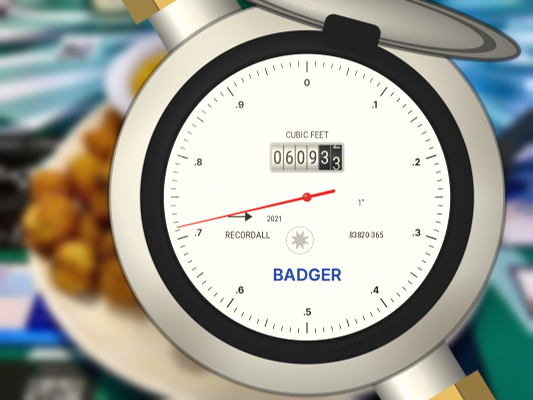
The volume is 60932.71 ft³
